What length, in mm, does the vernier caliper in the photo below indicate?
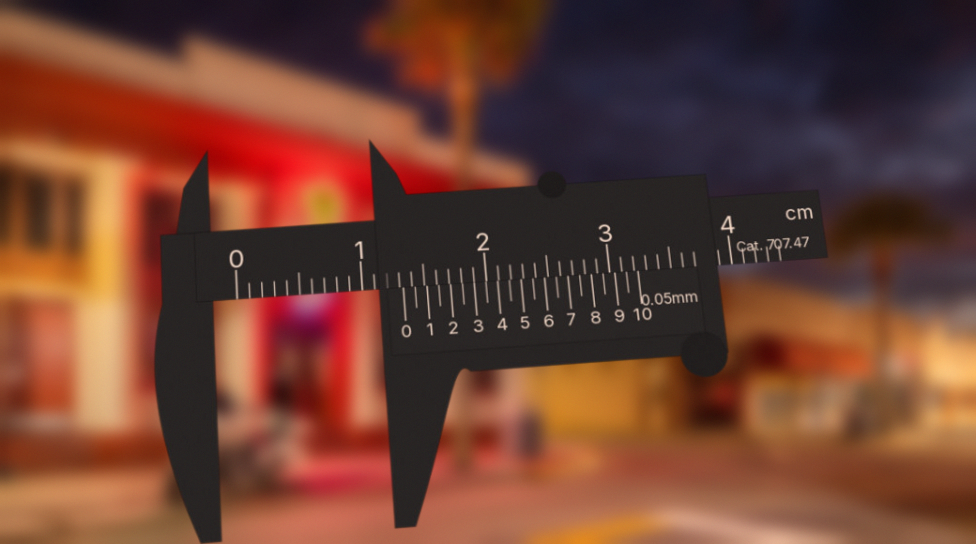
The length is 13.3 mm
